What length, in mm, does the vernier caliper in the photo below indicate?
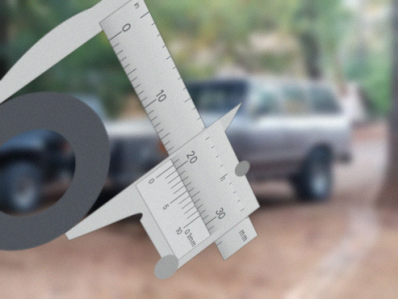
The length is 19.2 mm
